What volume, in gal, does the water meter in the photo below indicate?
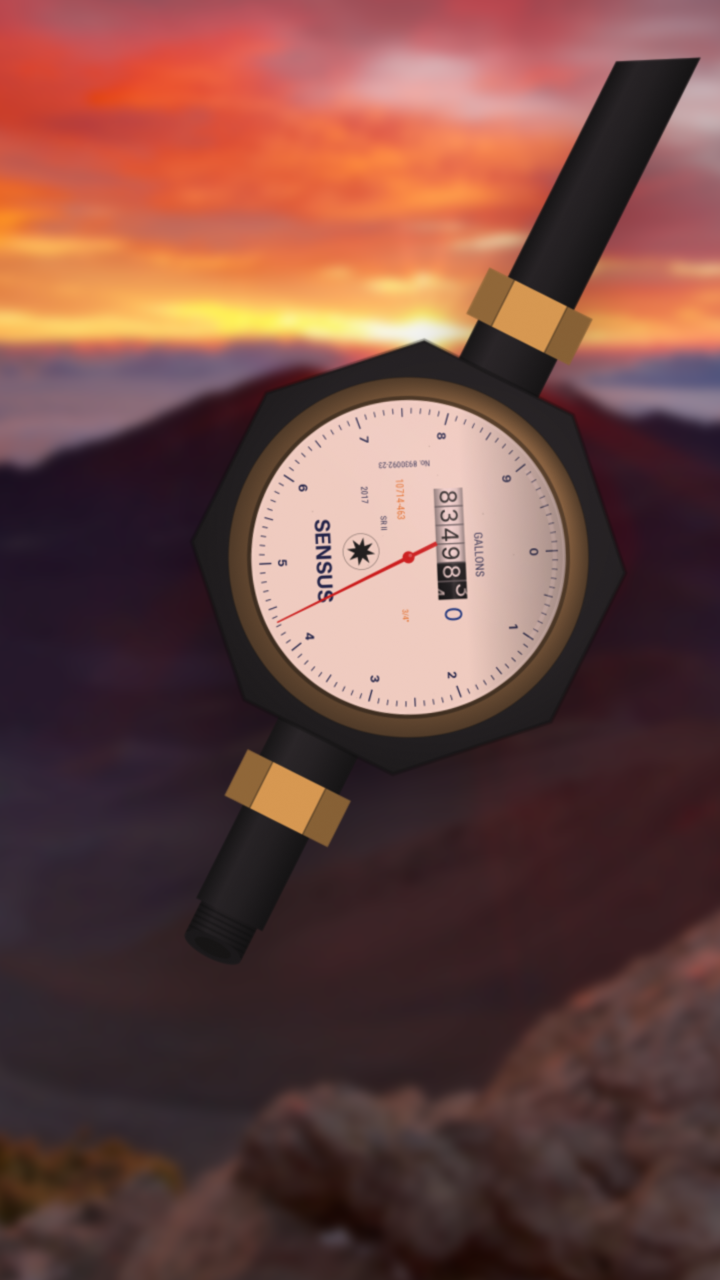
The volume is 8349834.3 gal
